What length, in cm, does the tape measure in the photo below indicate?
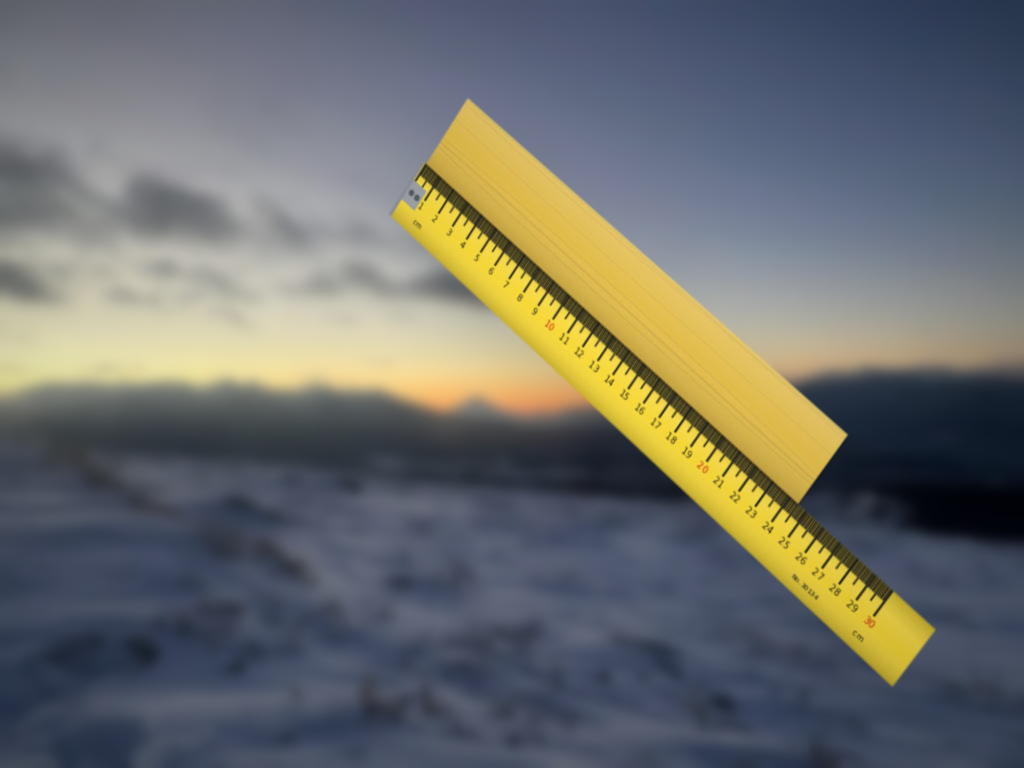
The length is 24.5 cm
